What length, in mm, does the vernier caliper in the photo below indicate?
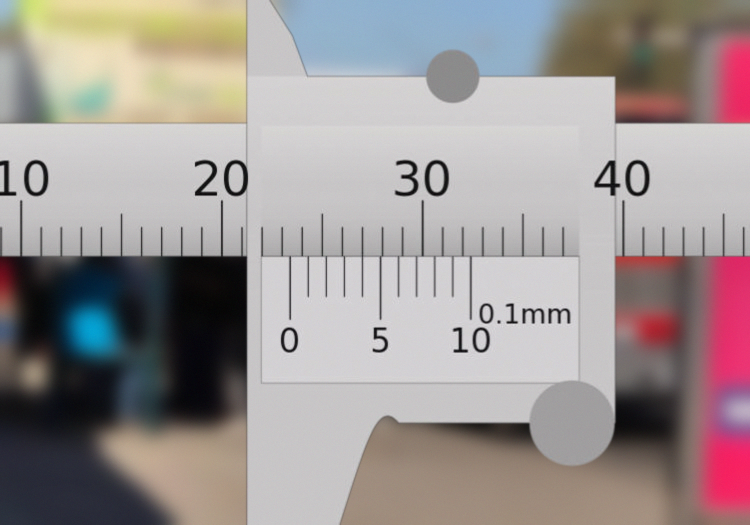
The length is 23.4 mm
